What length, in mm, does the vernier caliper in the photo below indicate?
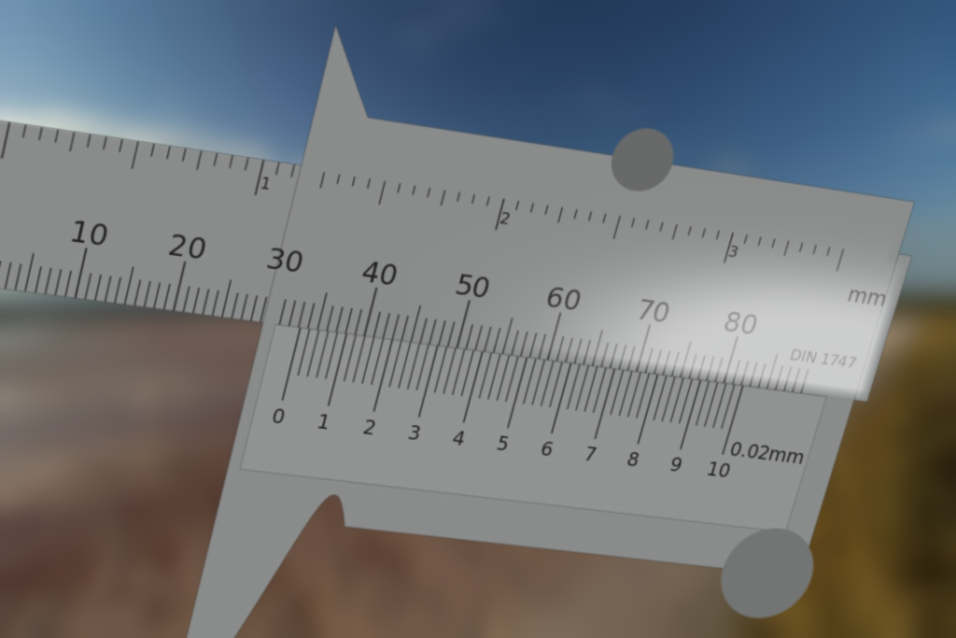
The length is 33.2 mm
